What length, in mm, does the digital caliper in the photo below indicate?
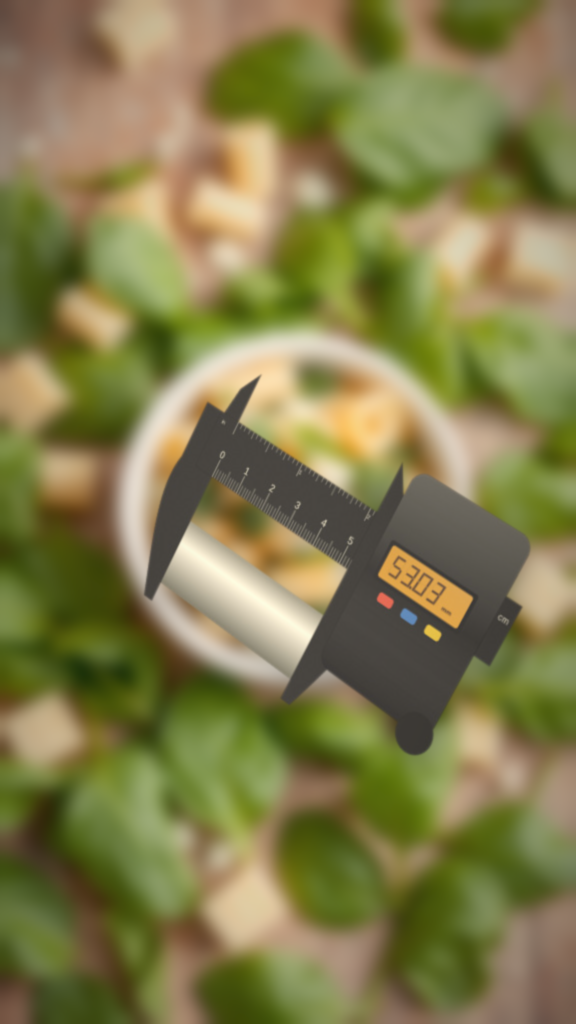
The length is 53.03 mm
